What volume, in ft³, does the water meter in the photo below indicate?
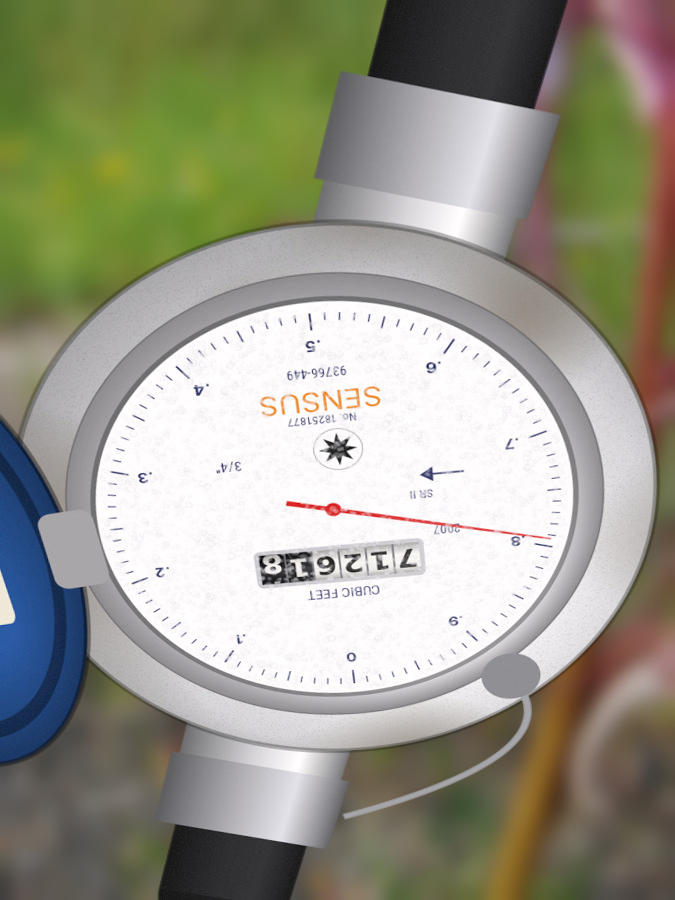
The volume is 712617.79 ft³
